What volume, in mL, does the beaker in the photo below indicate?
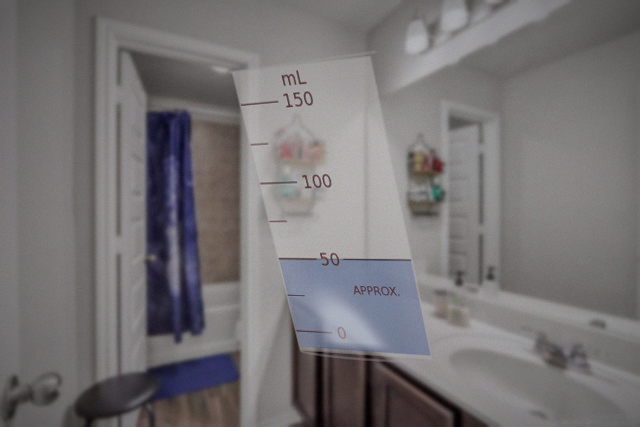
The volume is 50 mL
